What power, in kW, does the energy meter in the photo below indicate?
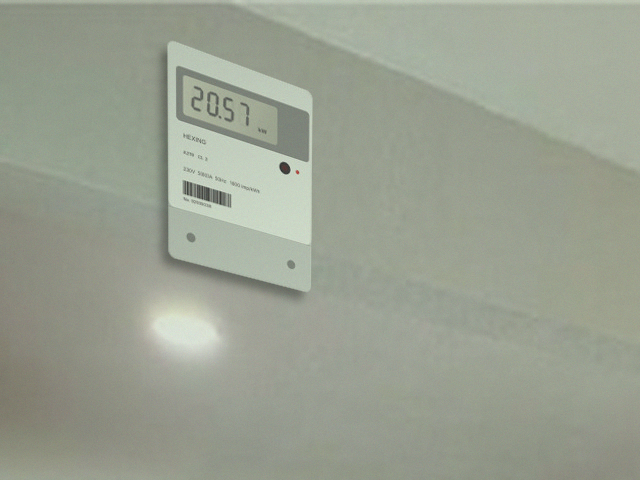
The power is 20.57 kW
